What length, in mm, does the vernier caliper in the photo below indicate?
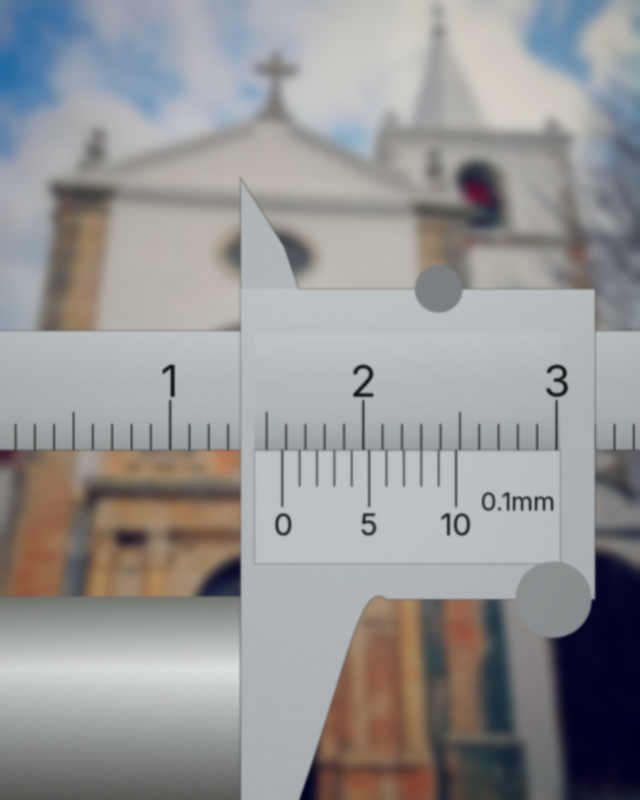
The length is 15.8 mm
